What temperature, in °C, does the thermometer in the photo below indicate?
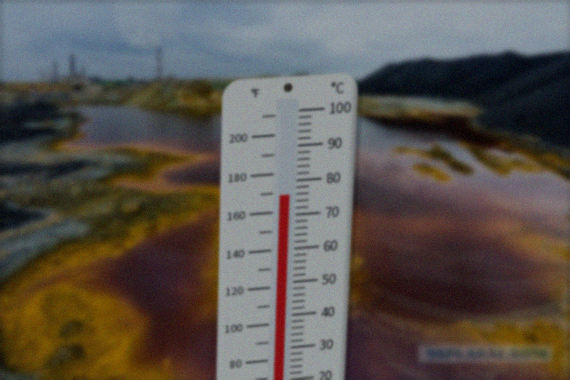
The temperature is 76 °C
